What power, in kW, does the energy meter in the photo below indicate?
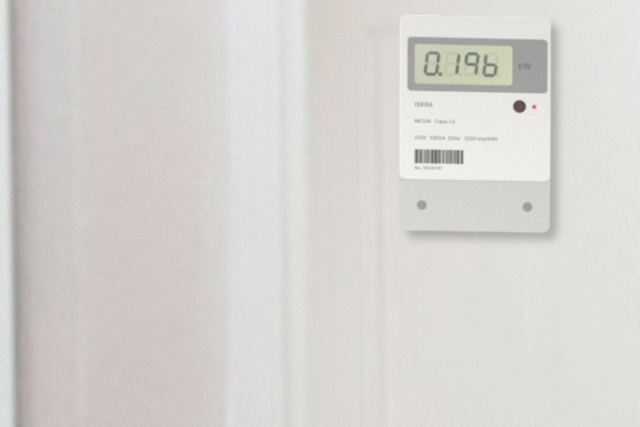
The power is 0.196 kW
